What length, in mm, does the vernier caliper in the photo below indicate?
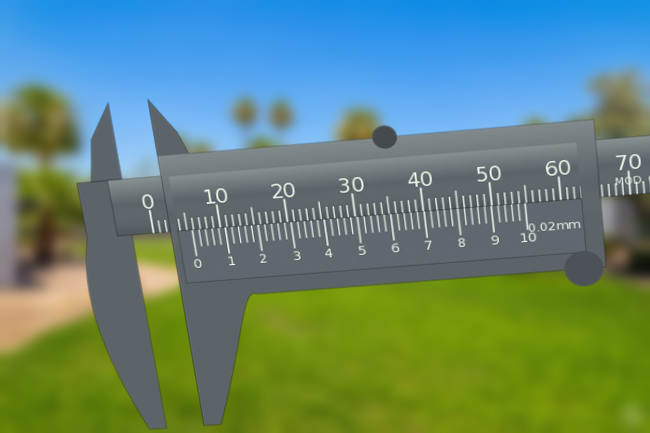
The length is 5.8 mm
